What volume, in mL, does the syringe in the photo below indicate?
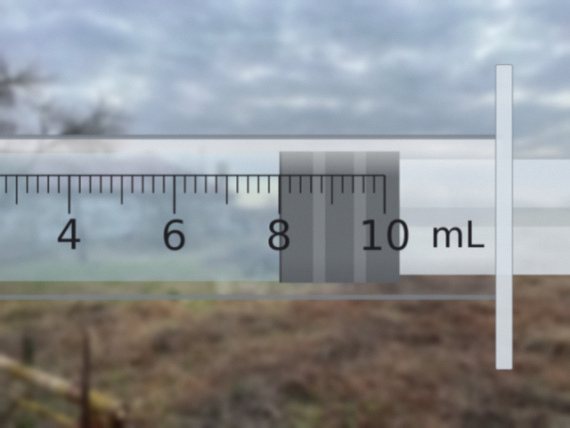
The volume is 8 mL
